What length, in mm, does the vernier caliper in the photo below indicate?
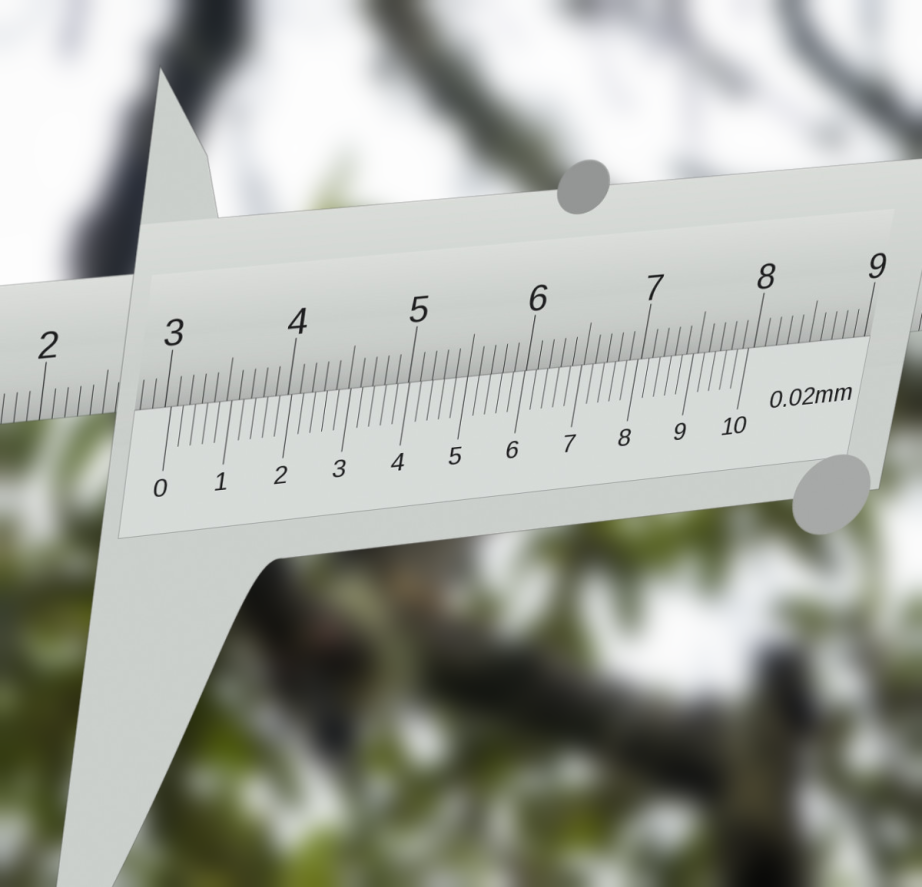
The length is 30.5 mm
